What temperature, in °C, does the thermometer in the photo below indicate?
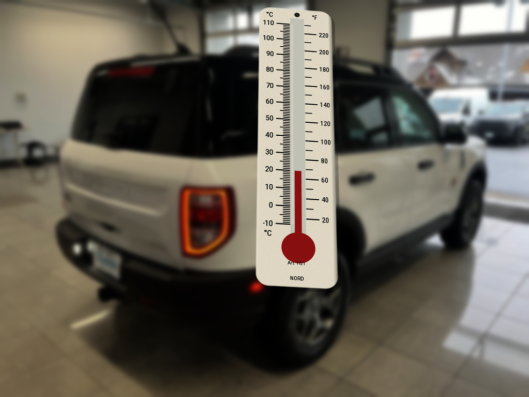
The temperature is 20 °C
